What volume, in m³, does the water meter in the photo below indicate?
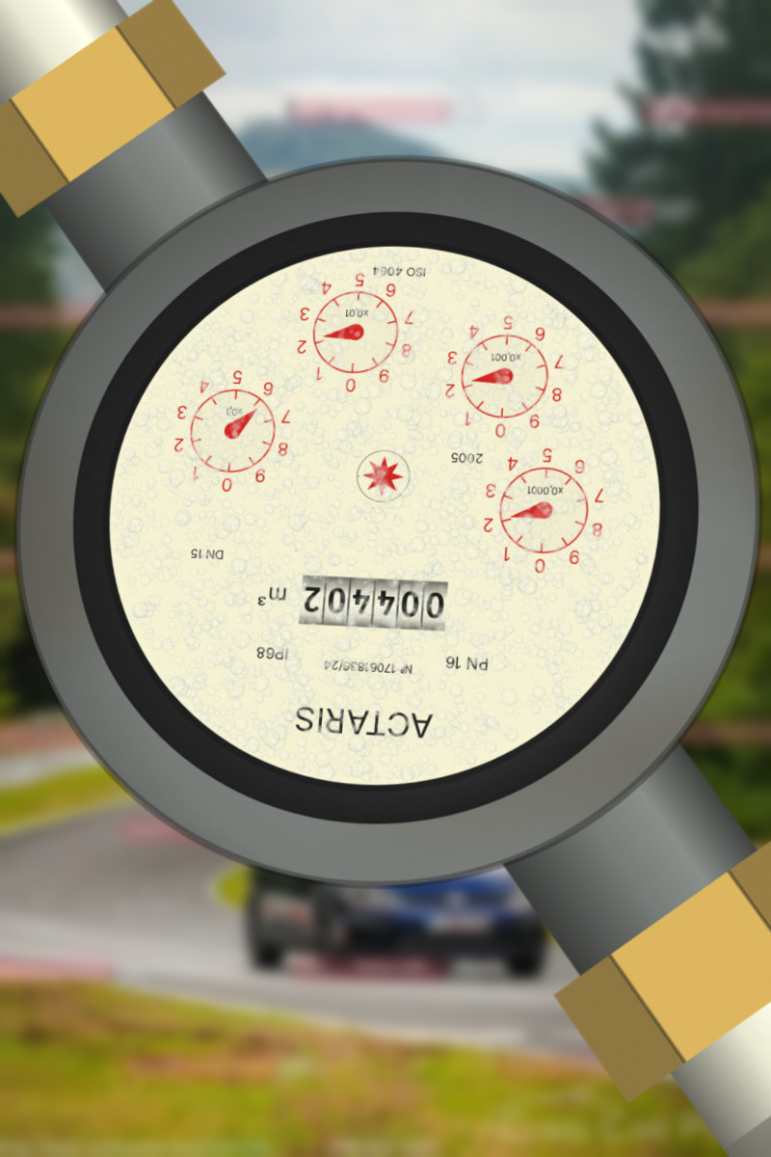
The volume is 4402.6222 m³
